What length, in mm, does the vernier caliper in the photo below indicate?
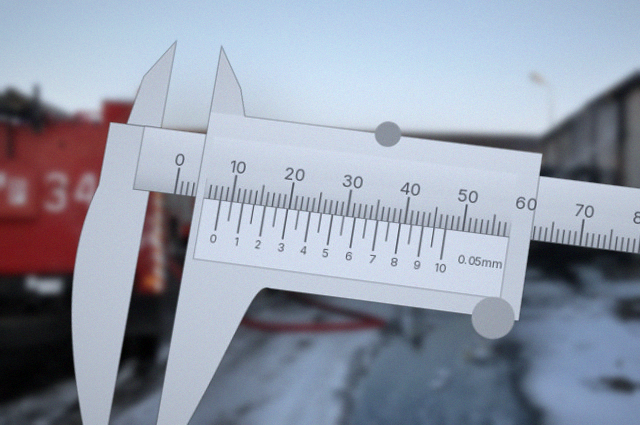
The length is 8.0 mm
